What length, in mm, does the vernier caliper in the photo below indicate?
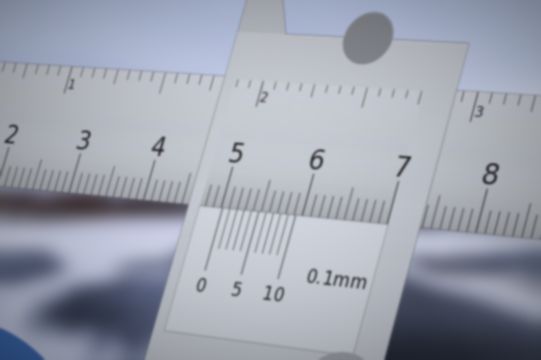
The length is 50.2 mm
